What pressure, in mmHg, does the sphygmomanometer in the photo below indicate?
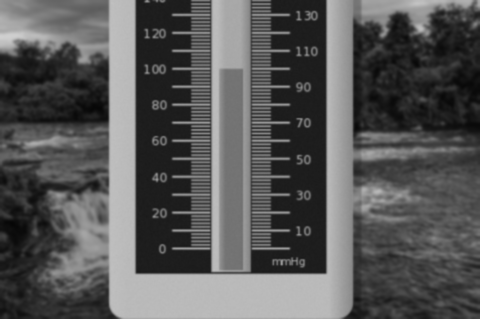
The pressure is 100 mmHg
